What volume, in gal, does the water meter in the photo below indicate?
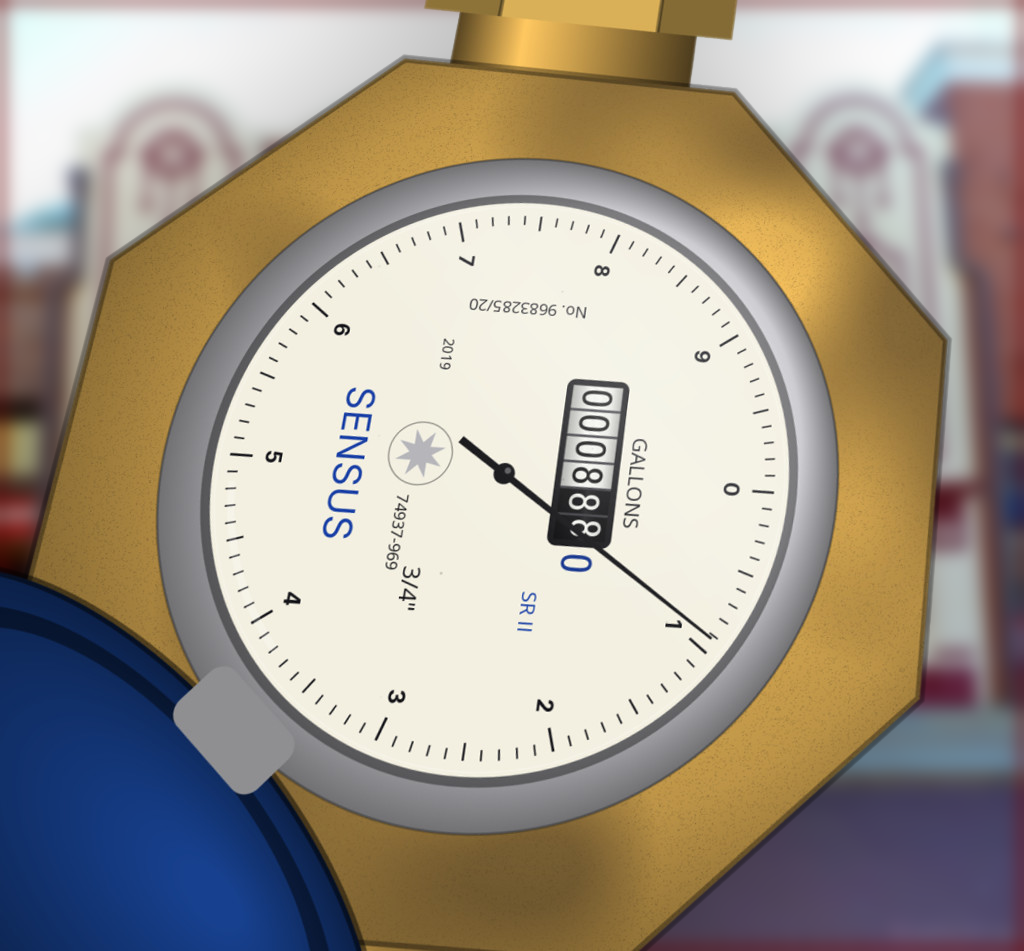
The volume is 8880.9 gal
